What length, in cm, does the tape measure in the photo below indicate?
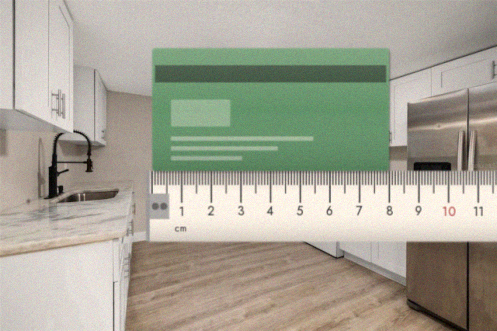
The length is 8 cm
